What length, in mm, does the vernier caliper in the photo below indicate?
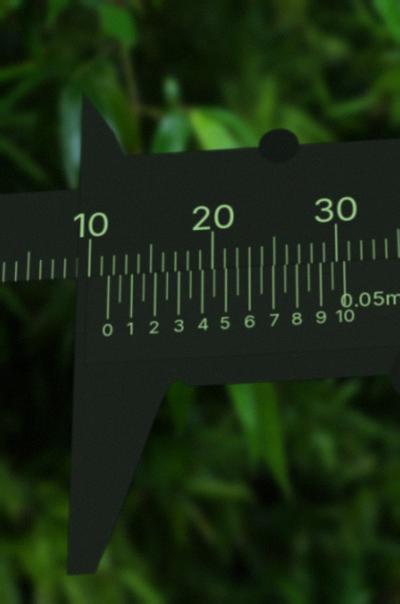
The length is 11.6 mm
